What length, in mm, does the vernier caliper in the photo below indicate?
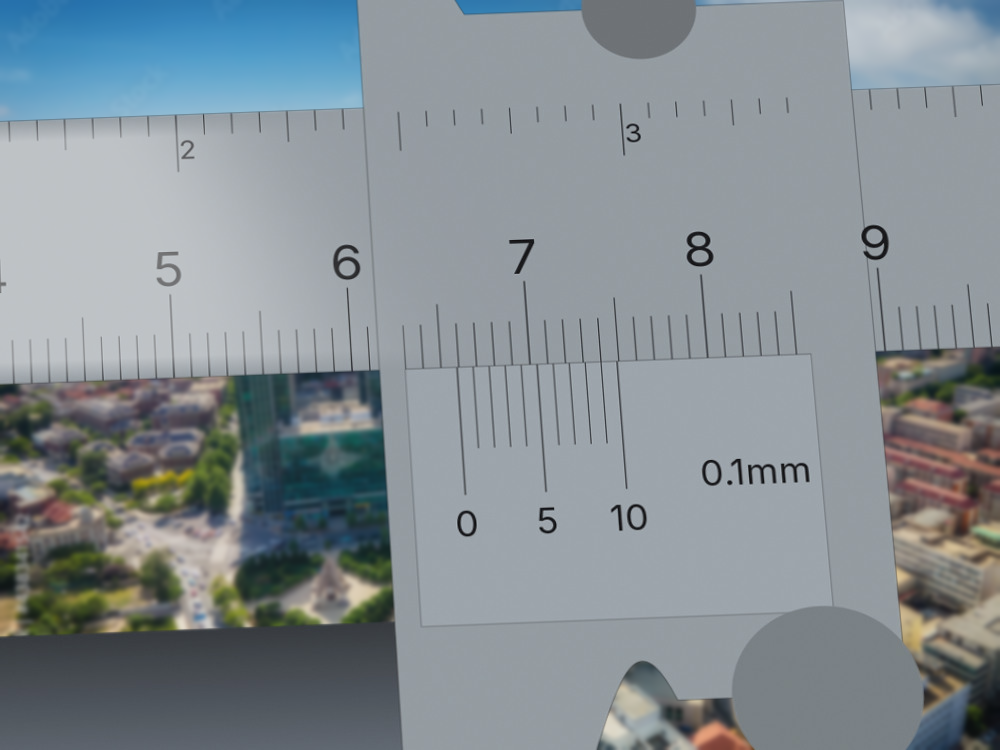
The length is 65.9 mm
